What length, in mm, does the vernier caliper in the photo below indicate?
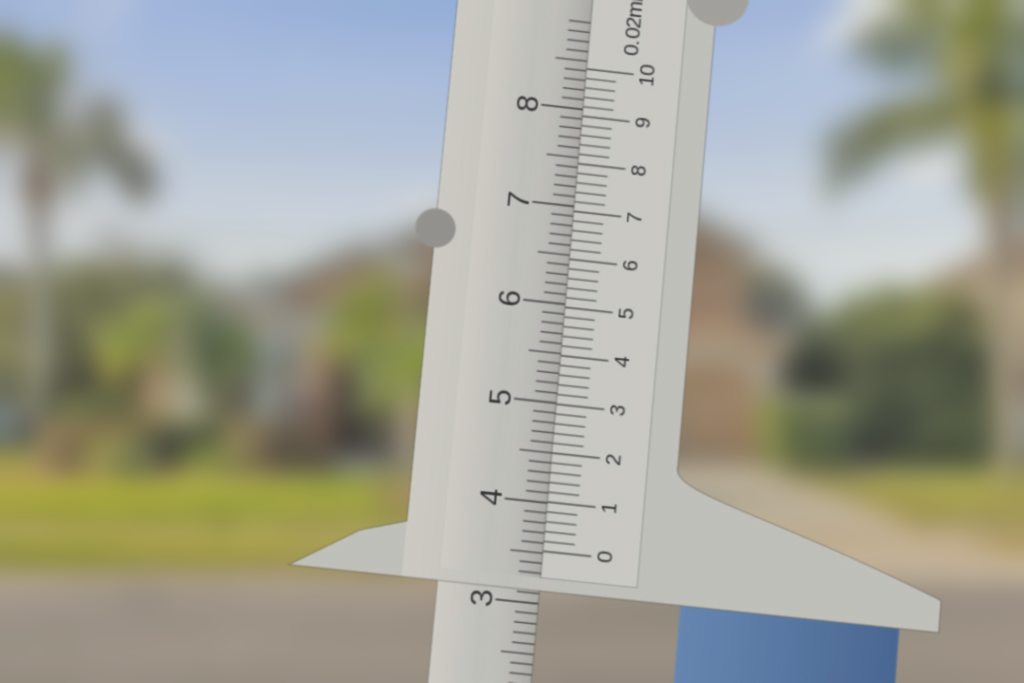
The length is 35.2 mm
